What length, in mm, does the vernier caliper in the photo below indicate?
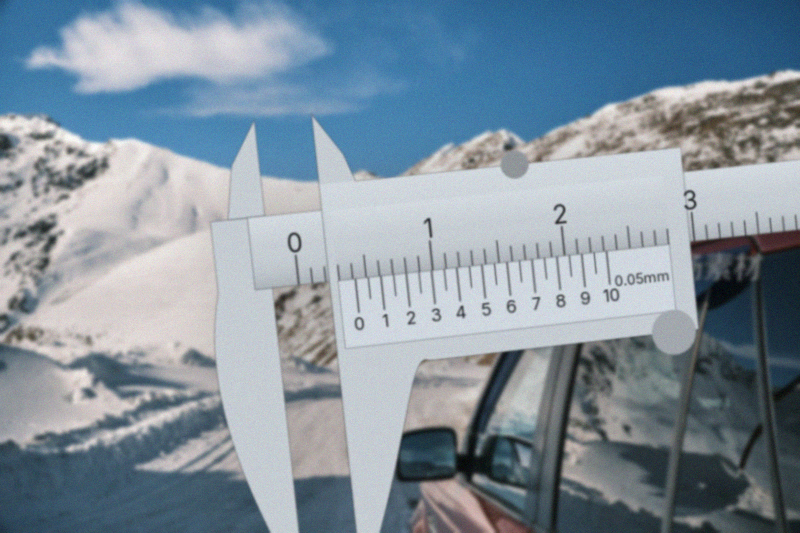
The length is 4.2 mm
